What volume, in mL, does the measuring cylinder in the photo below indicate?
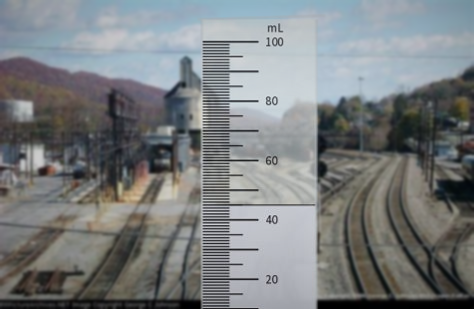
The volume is 45 mL
